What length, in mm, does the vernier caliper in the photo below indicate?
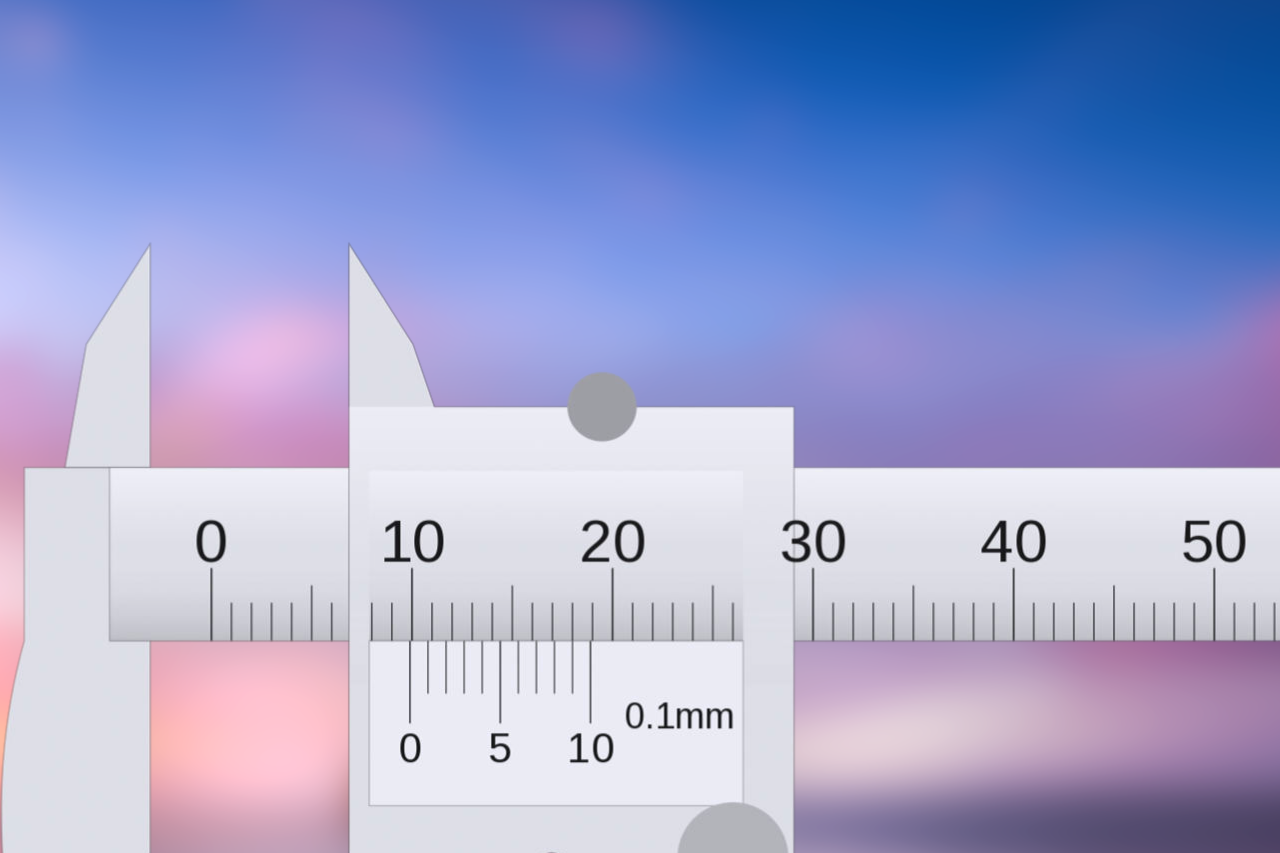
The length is 9.9 mm
